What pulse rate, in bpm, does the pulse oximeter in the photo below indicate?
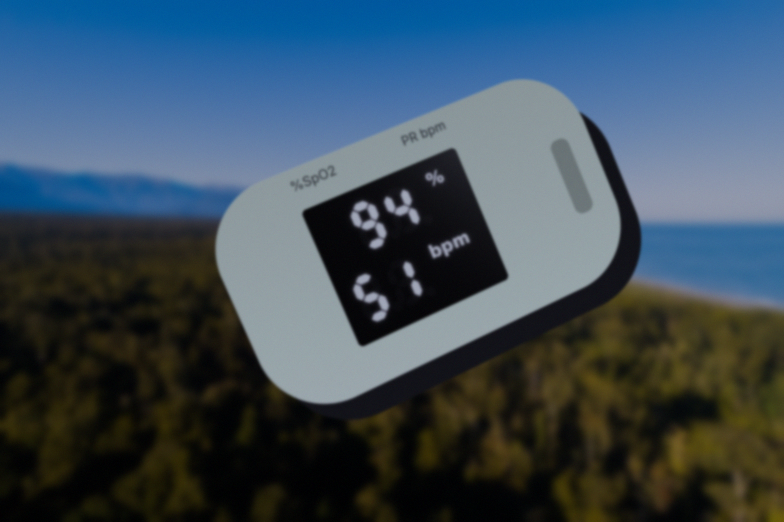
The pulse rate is 51 bpm
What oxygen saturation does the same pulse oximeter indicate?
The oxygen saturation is 94 %
